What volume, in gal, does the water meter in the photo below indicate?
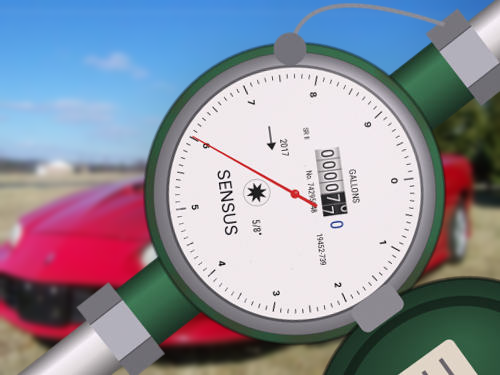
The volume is 766.0 gal
